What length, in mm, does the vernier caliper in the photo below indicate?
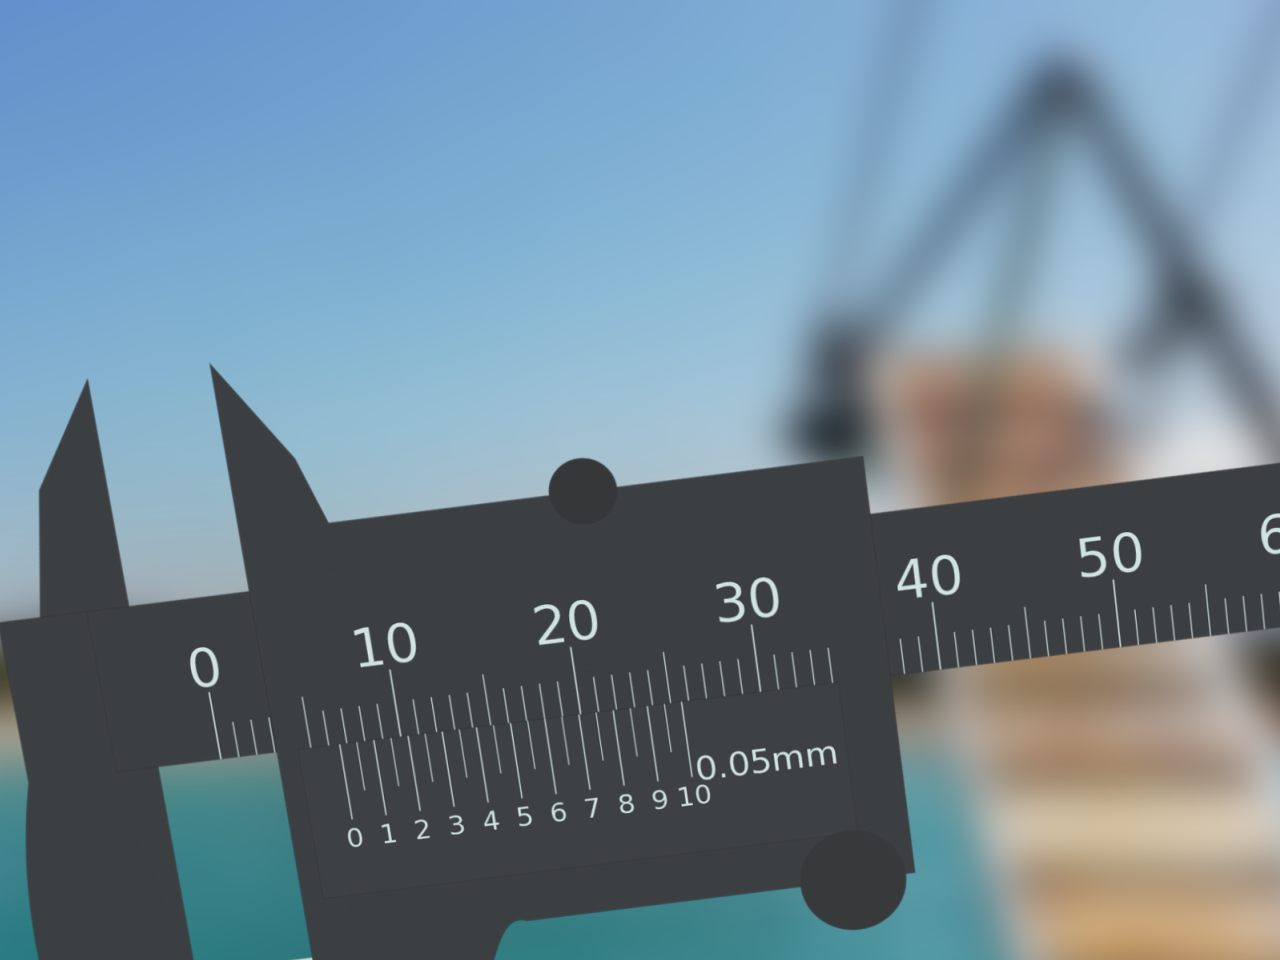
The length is 6.6 mm
